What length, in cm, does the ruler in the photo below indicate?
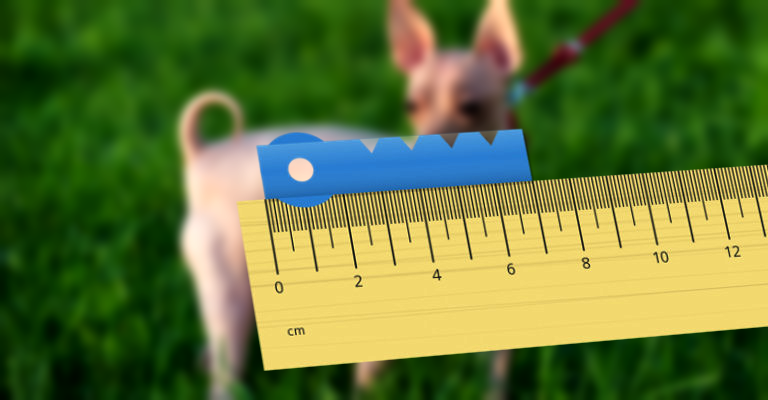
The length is 7 cm
